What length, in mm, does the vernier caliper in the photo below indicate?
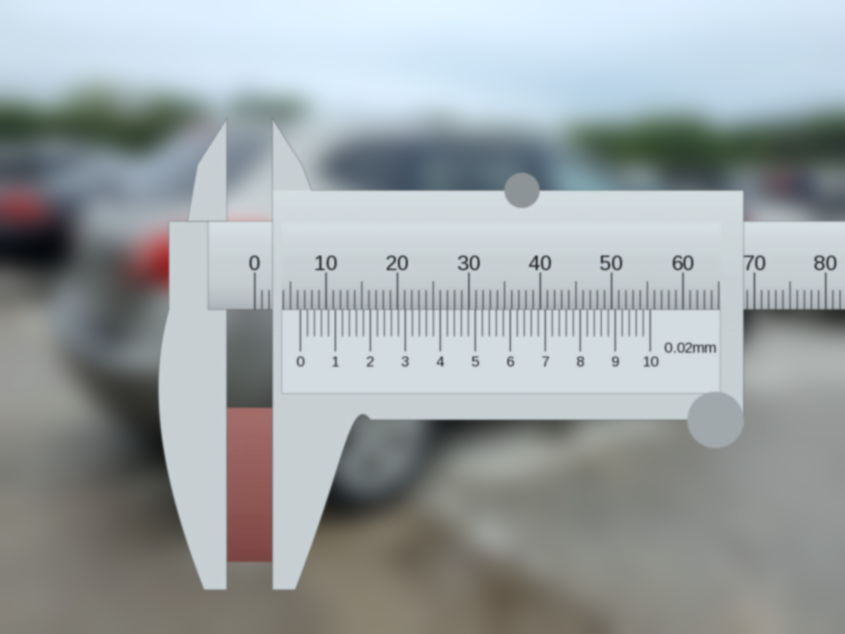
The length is 6.4 mm
